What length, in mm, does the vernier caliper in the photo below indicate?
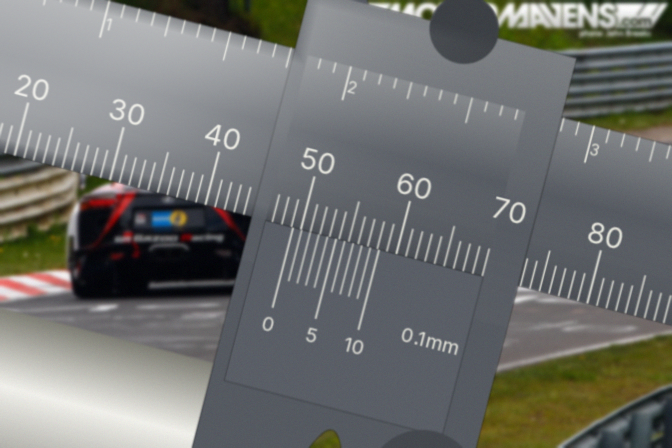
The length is 49.2 mm
